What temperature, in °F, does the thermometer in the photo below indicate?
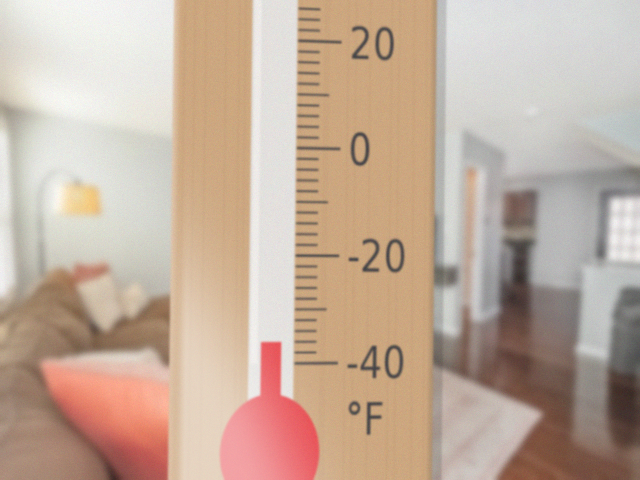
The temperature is -36 °F
